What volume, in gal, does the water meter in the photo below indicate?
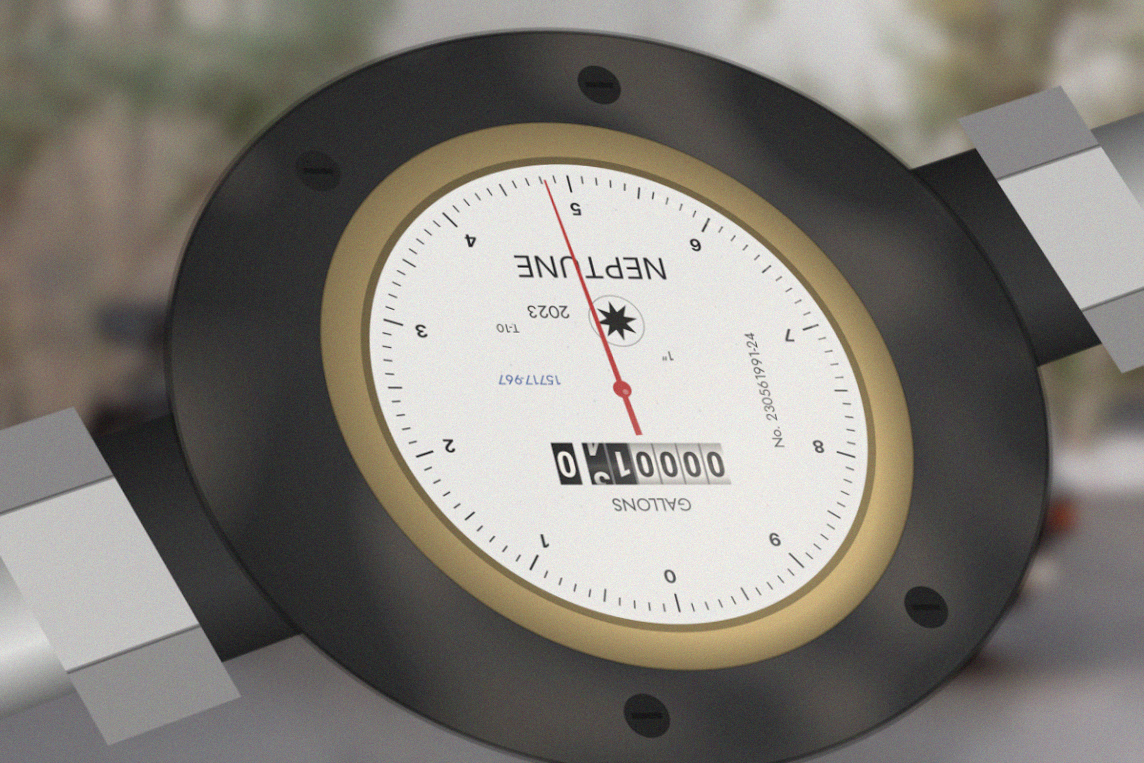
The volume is 134.8 gal
